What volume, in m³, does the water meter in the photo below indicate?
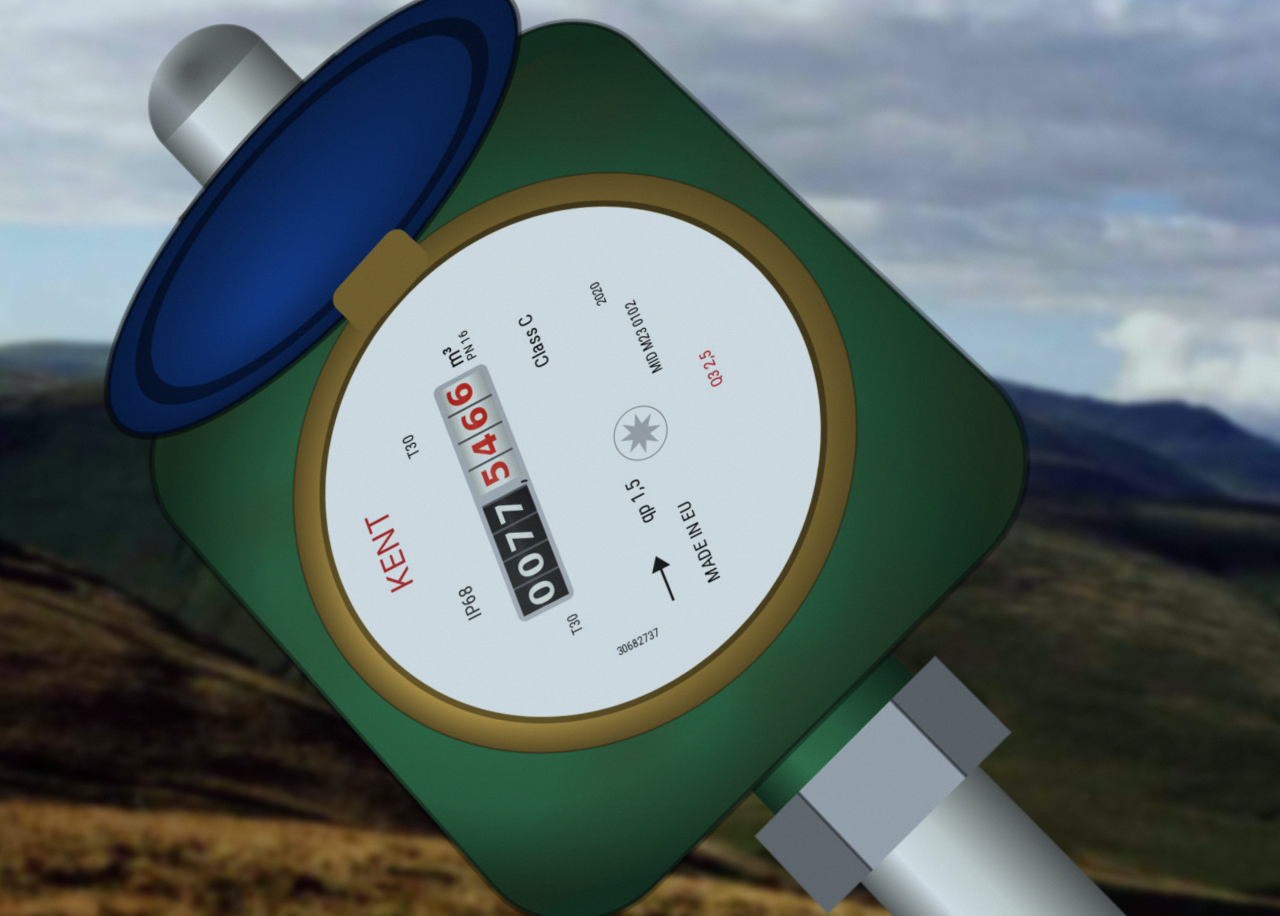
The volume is 77.5466 m³
